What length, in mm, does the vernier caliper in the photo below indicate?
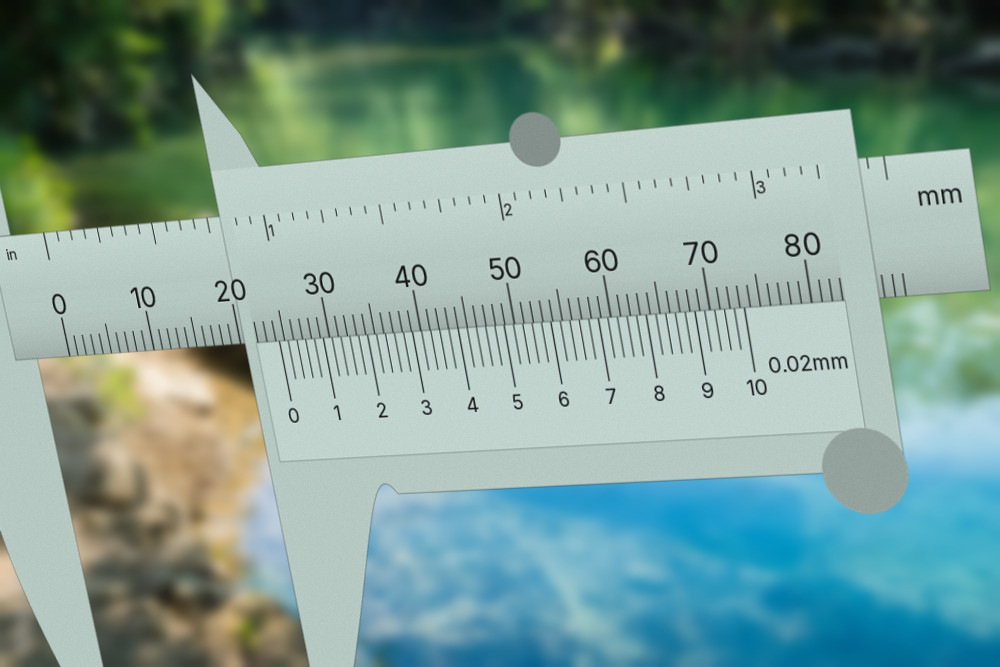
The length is 24.4 mm
